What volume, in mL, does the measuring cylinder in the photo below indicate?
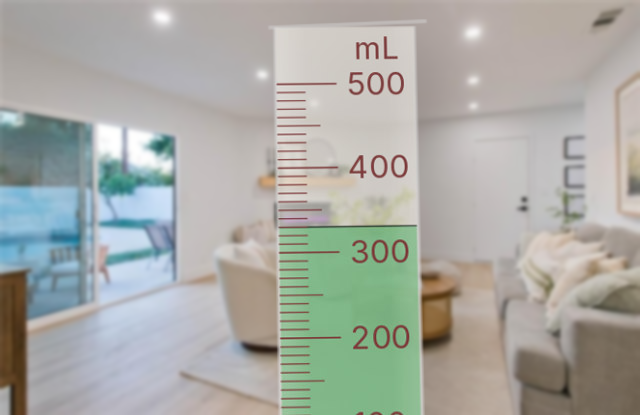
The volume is 330 mL
